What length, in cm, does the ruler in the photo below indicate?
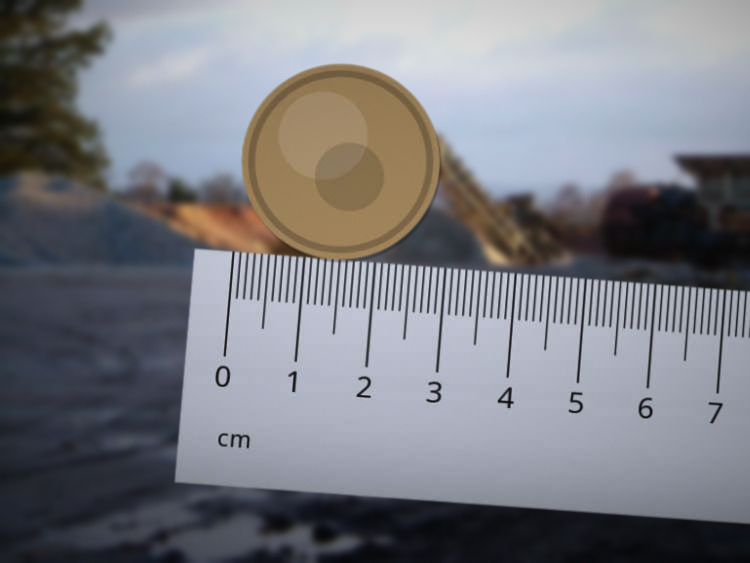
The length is 2.8 cm
